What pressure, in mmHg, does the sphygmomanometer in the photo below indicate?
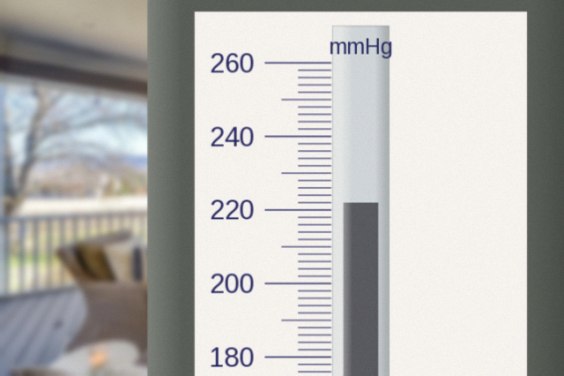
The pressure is 222 mmHg
